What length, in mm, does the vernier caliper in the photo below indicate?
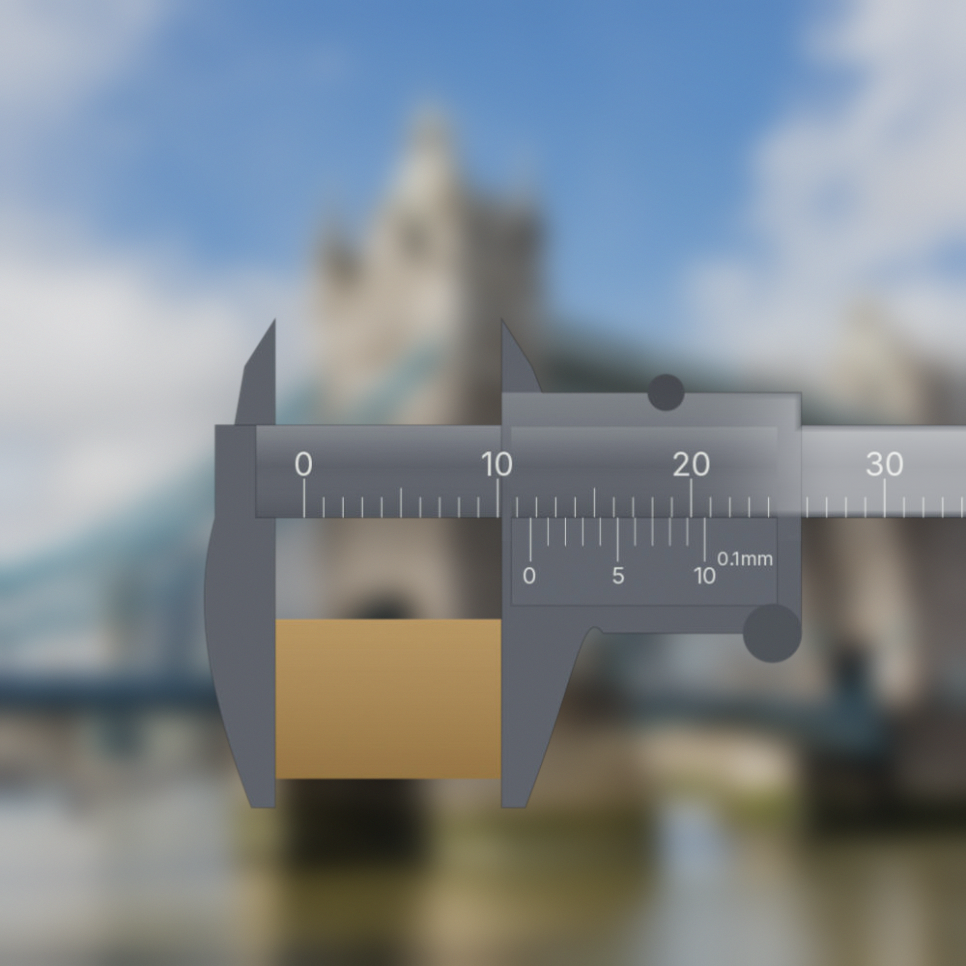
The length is 11.7 mm
